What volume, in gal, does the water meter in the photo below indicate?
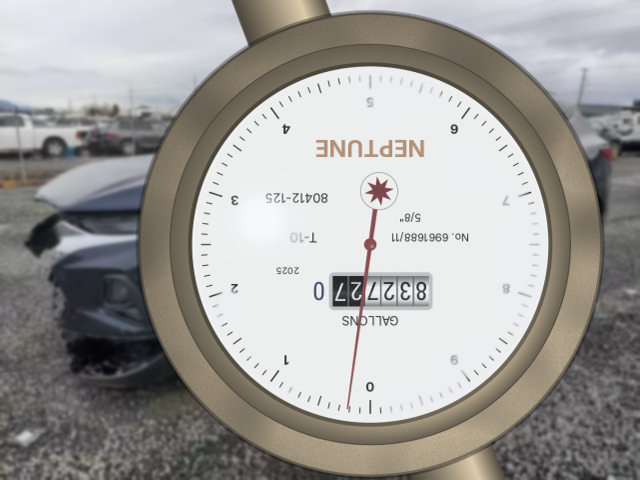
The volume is 8327270.2 gal
